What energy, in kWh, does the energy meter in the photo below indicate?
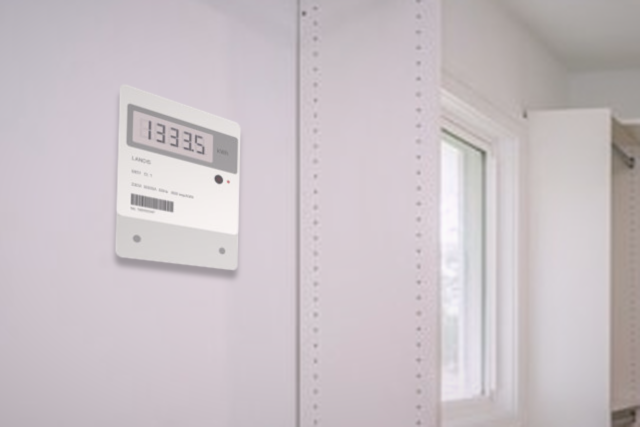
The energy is 1333.5 kWh
